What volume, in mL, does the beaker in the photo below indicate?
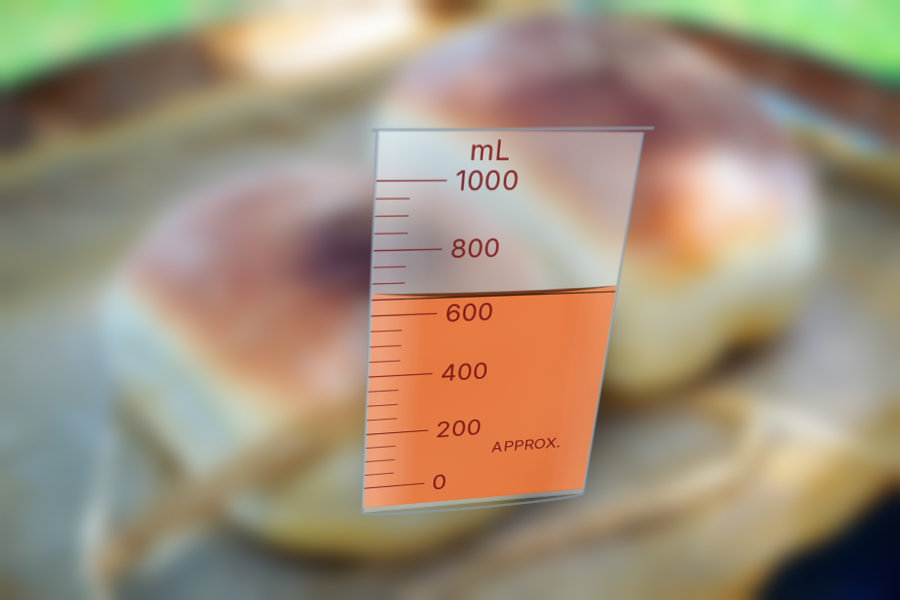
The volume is 650 mL
